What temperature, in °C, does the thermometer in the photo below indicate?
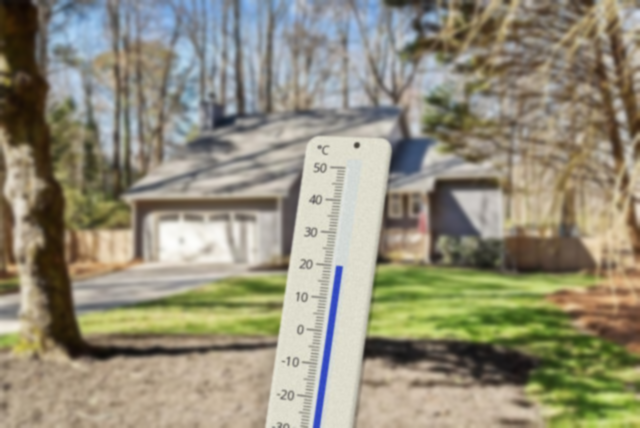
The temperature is 20 °C
